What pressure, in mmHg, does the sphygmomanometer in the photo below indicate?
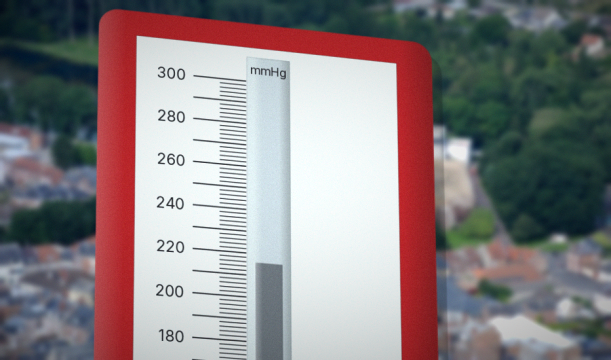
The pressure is 216 mmHg
